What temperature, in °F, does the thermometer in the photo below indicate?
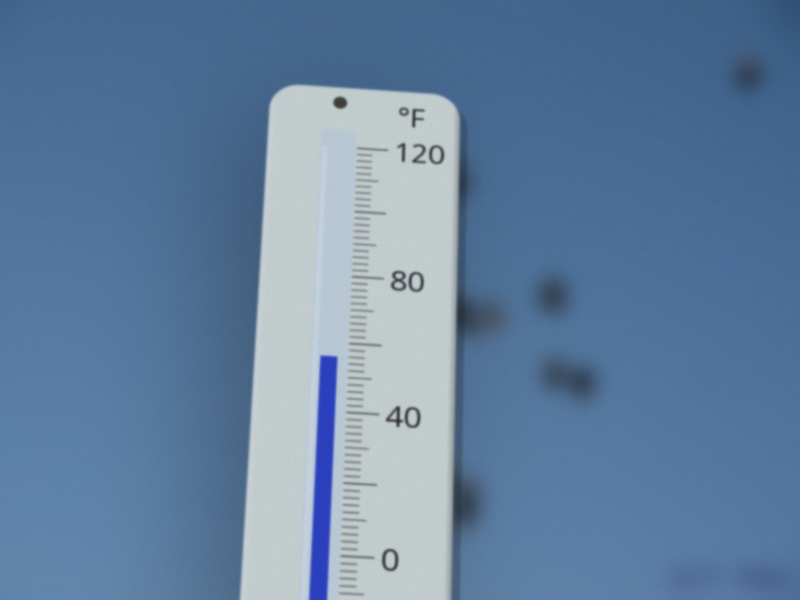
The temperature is 56 °F
